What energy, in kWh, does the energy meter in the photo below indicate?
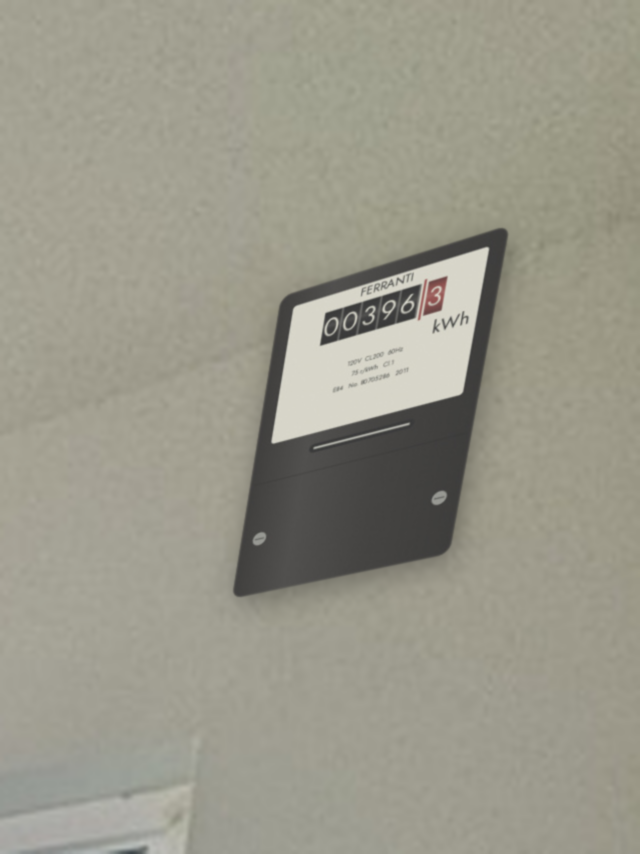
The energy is 396.3 kWh
